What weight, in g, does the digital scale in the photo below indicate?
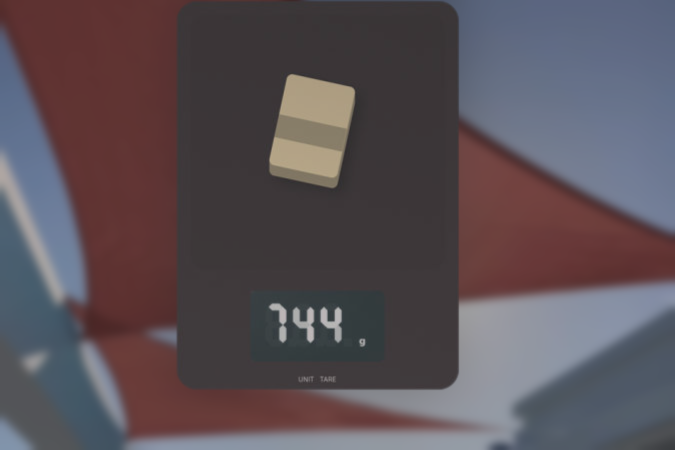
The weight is 744 g
